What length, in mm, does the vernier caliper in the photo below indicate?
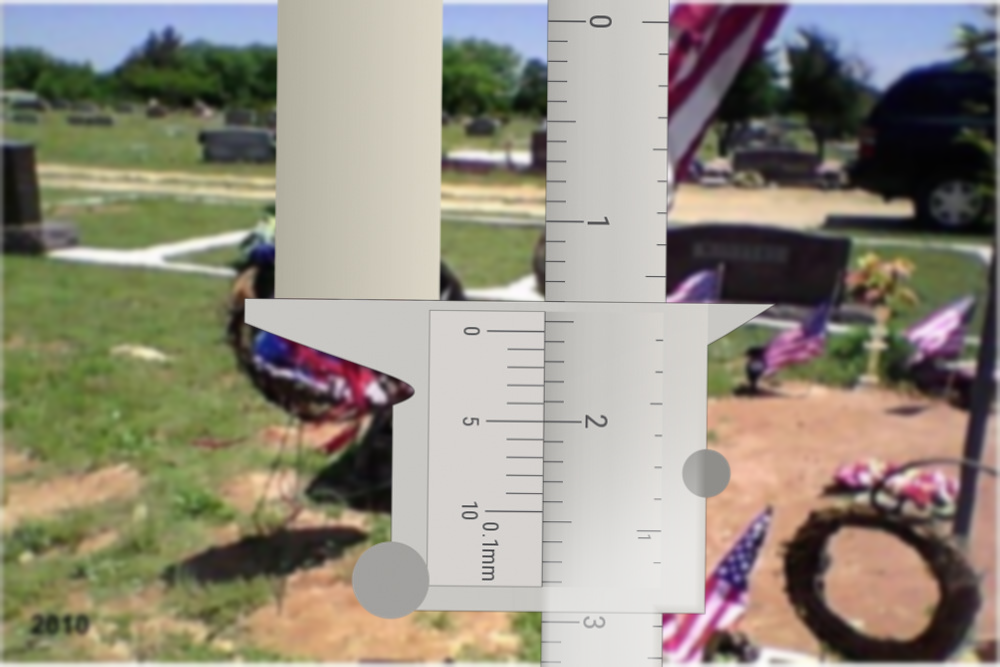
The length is 15.5 mm
